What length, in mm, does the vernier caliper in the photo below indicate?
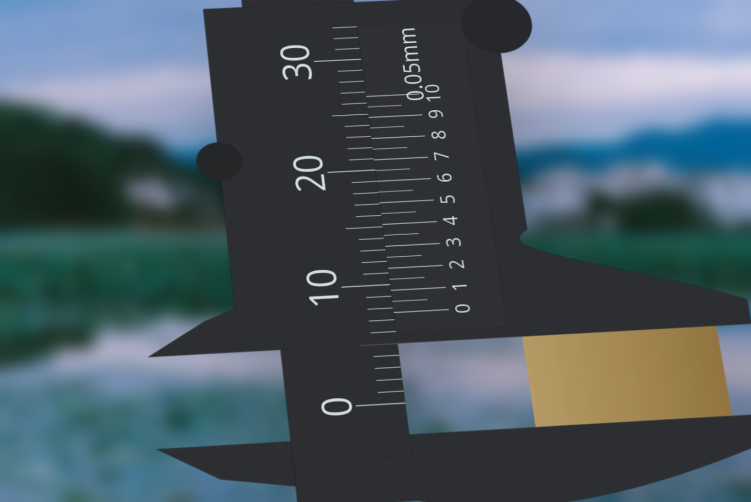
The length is 7.6 mm
